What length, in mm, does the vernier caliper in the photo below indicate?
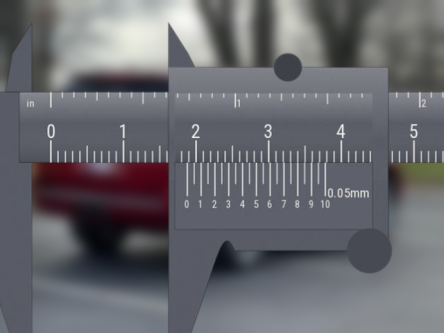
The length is 18.8 mm
